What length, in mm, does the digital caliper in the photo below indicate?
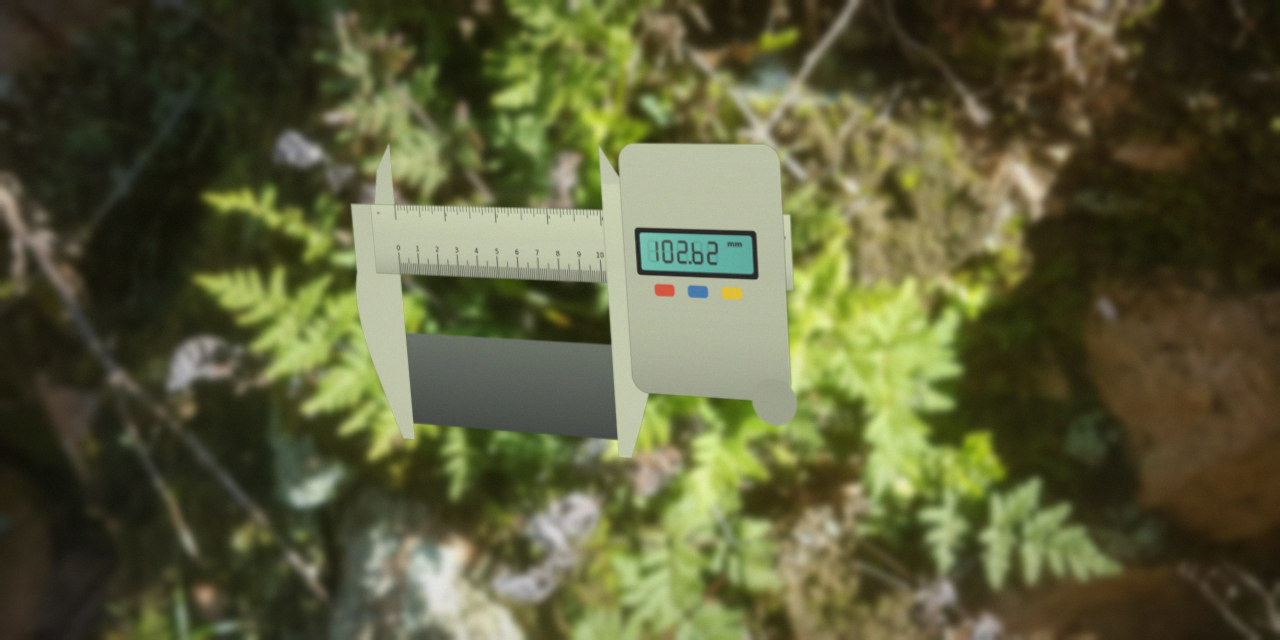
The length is 102.62 mm
